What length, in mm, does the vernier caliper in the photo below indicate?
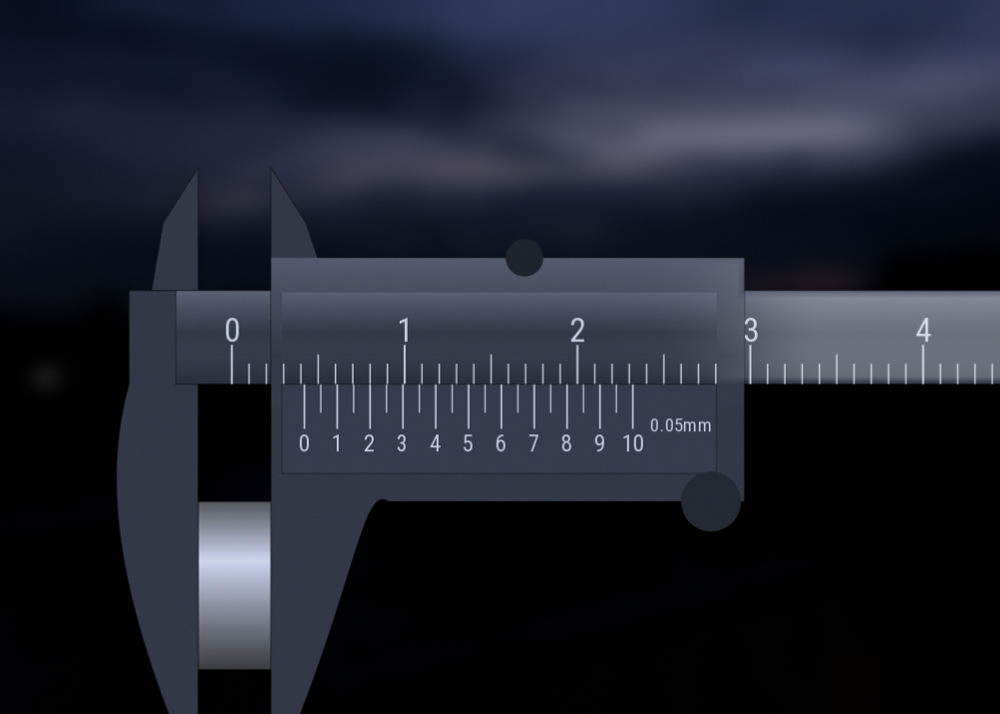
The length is 4.2 mm
